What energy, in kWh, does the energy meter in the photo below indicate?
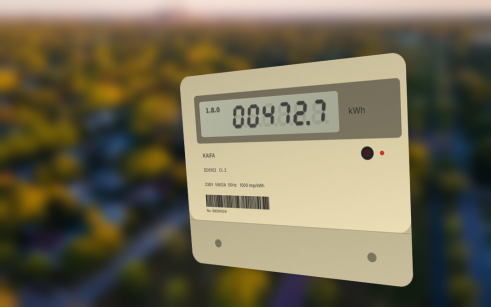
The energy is 472.7 kWh
